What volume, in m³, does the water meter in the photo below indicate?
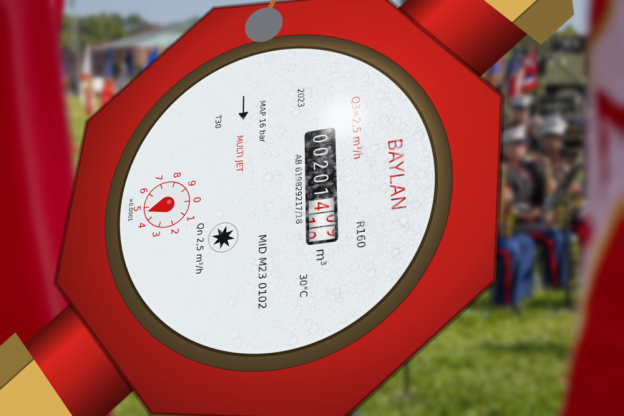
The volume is 201.4094 m³
